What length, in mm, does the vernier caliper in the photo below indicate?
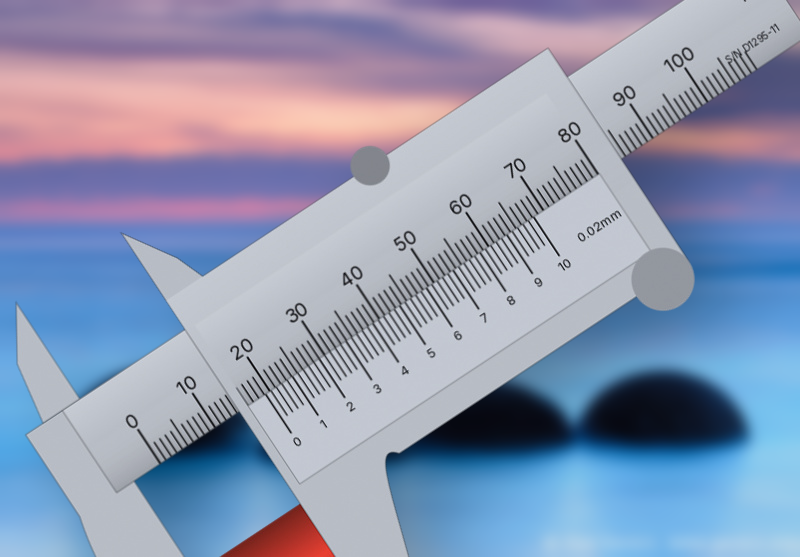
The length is 19.2 mm
